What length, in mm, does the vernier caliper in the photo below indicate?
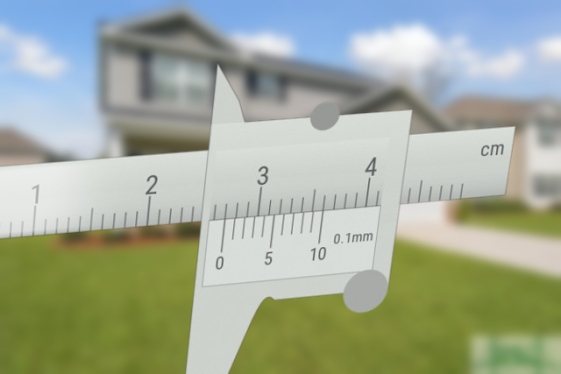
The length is 27.0 mm
